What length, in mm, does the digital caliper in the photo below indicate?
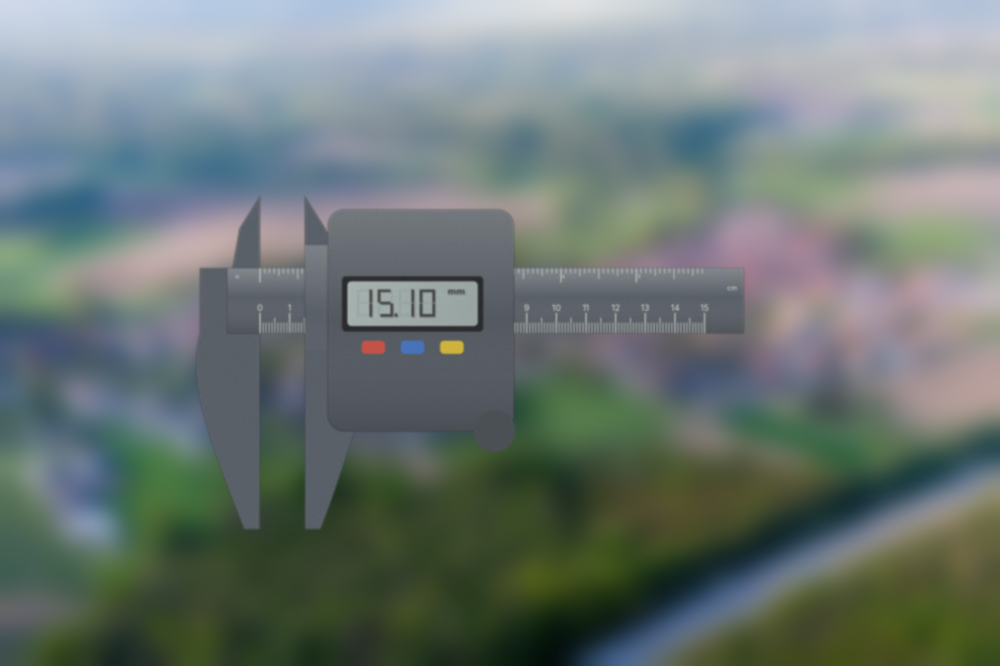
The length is 15.10 mm
